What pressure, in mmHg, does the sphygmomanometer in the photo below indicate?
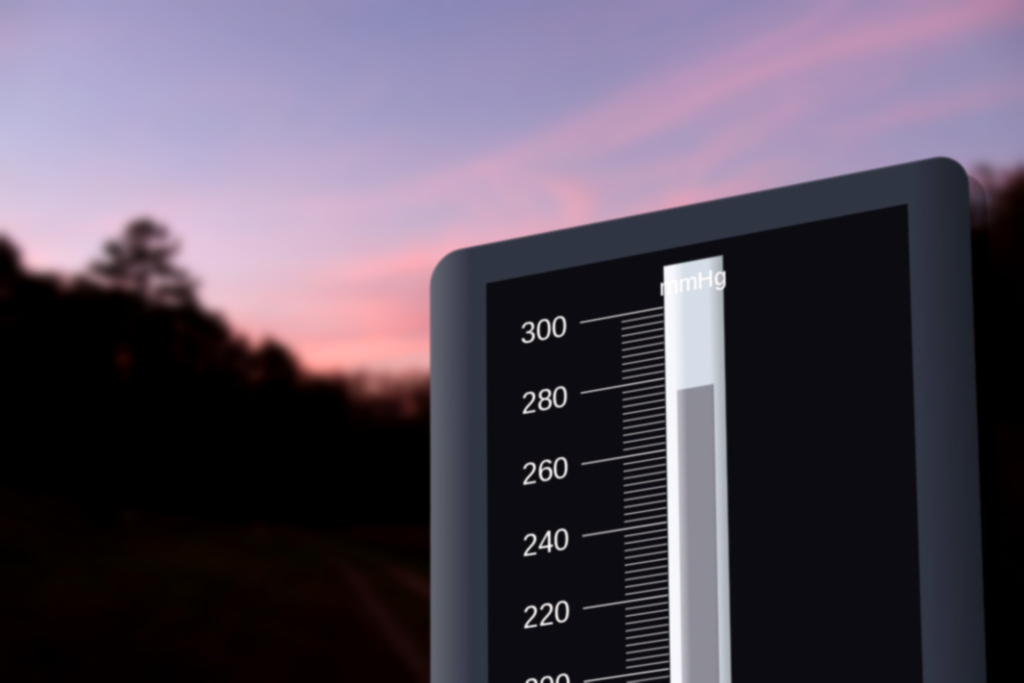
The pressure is 276 mmHg
